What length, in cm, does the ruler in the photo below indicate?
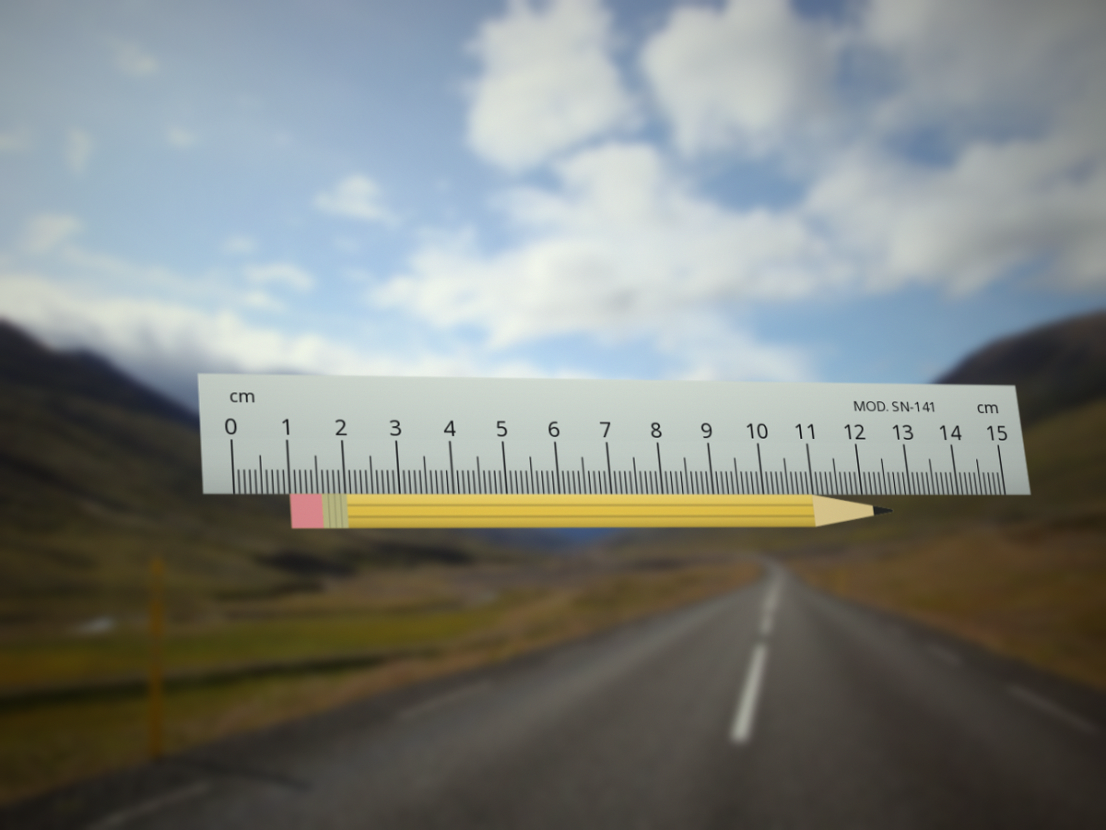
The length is 11.6 cm
